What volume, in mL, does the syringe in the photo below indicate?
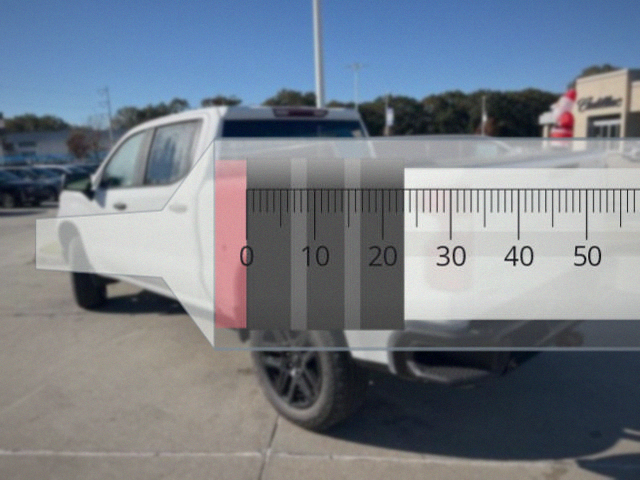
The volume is 0 mL
